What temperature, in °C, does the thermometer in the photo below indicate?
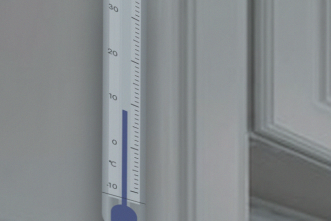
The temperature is 8 °C
